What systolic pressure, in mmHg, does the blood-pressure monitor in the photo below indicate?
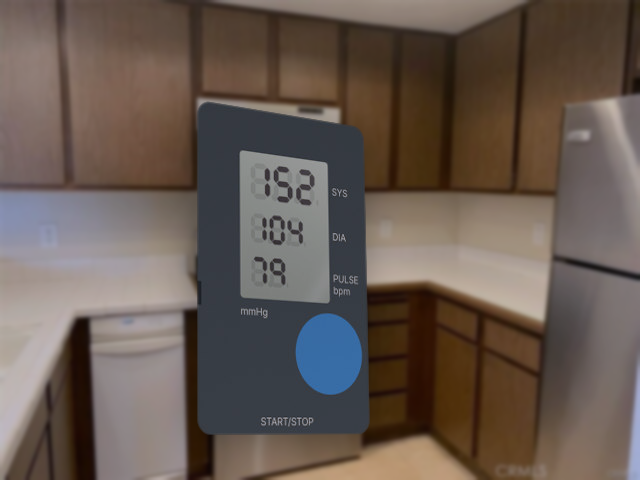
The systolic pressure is 152 mmHg
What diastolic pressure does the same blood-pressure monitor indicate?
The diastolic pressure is 104 mmHg
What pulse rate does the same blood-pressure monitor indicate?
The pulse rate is 79 bpm
